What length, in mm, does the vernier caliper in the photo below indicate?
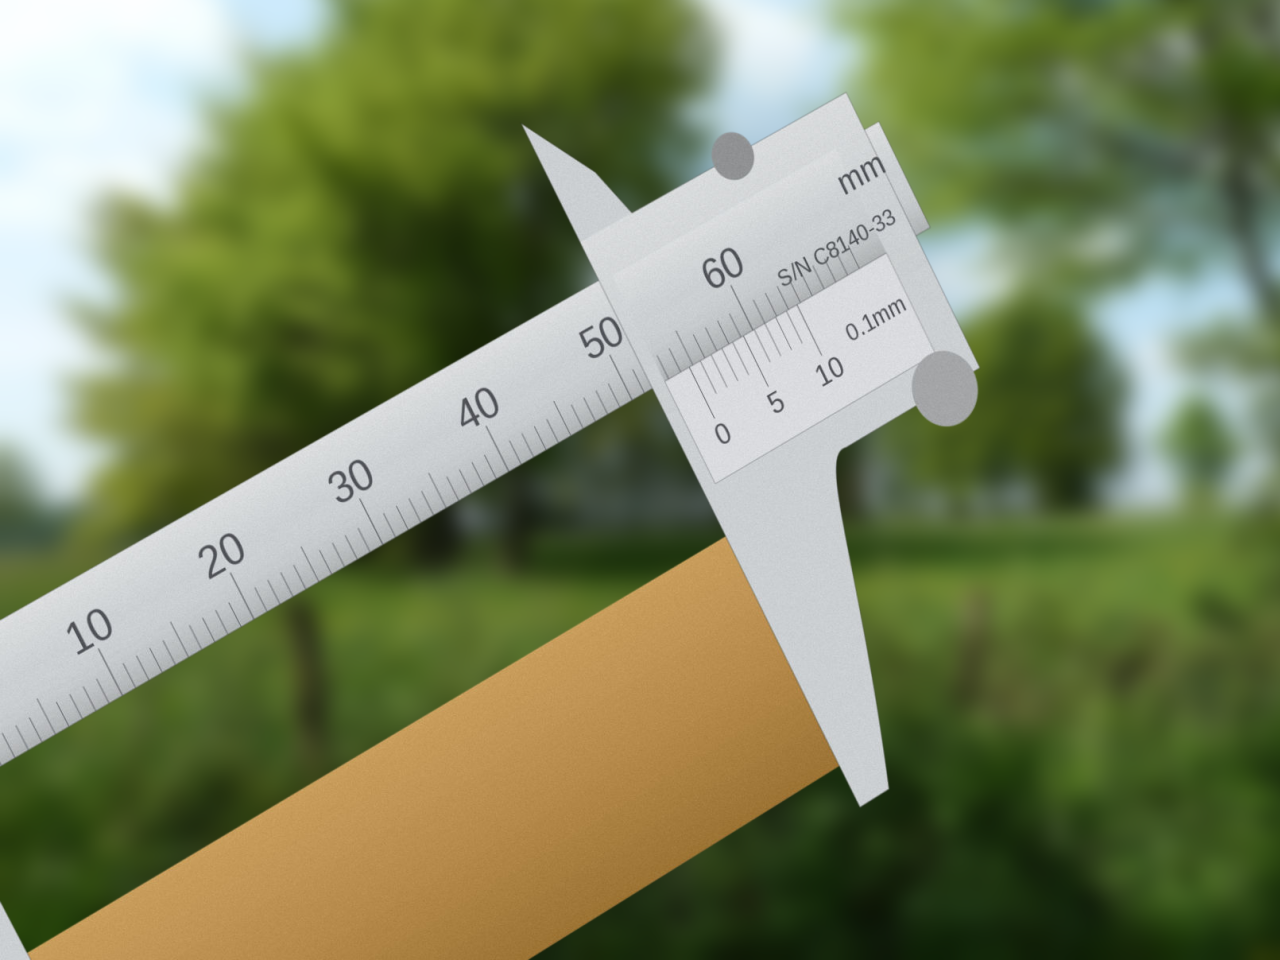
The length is 54.7 mm
